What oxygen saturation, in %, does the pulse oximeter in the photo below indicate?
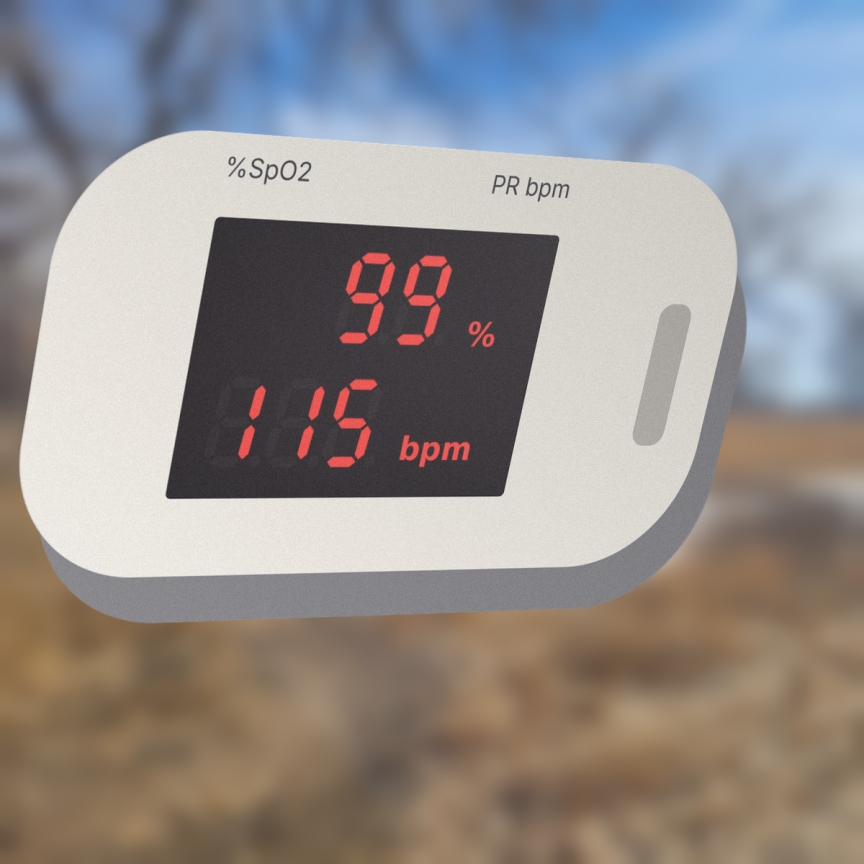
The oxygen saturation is 99 %
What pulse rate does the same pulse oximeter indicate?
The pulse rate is 115 bpm
